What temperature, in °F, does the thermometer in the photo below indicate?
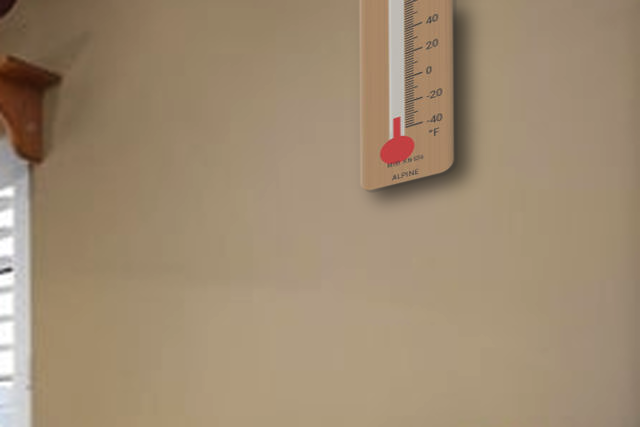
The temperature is -30 °F
